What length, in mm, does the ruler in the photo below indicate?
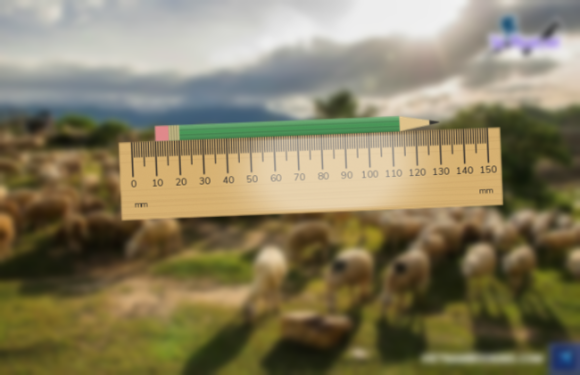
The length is 120 mm
